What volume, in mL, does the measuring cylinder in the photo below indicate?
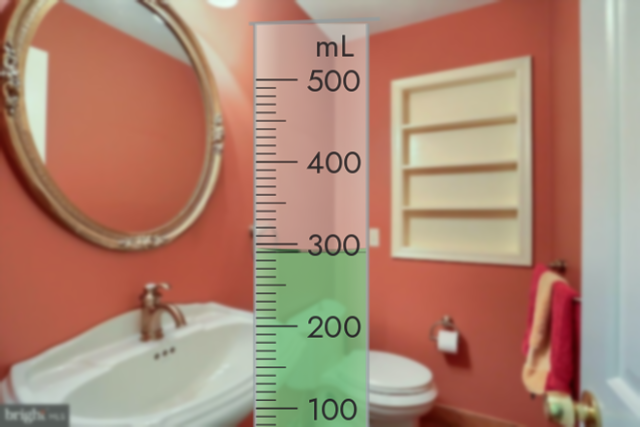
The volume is 290 mL
